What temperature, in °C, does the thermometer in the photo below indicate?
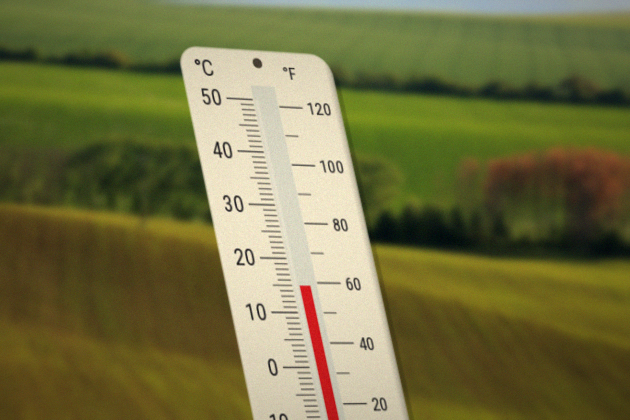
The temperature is 15 °C
